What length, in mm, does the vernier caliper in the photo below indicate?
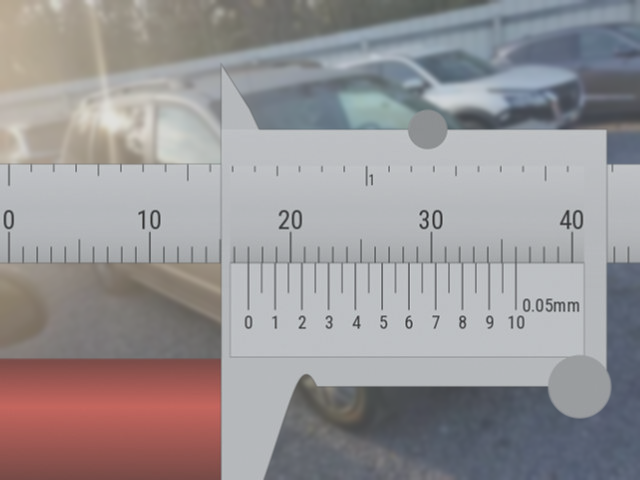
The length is 17.0 mm
